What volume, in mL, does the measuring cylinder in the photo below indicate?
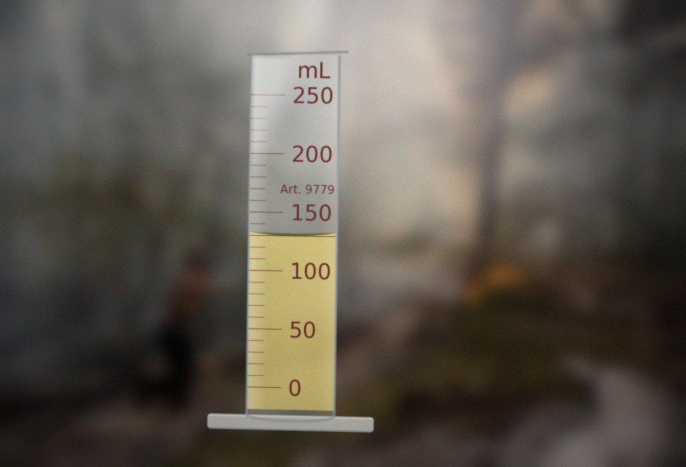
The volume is 130 mL
